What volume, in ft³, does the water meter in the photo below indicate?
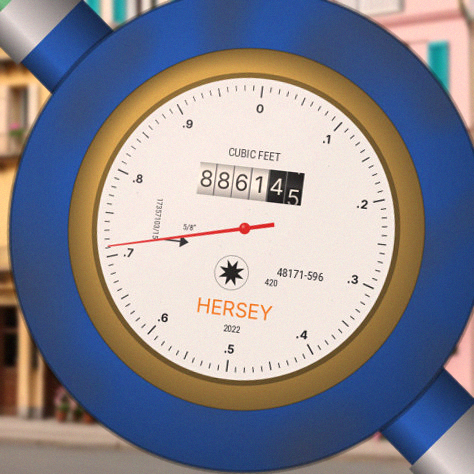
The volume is 886144.71 ft³
